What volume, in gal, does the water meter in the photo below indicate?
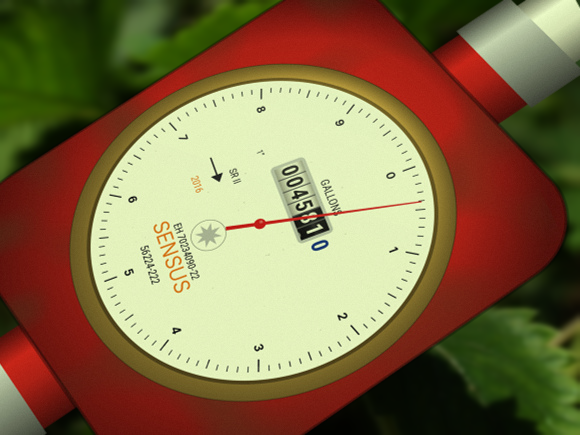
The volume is 45810.4 gal
